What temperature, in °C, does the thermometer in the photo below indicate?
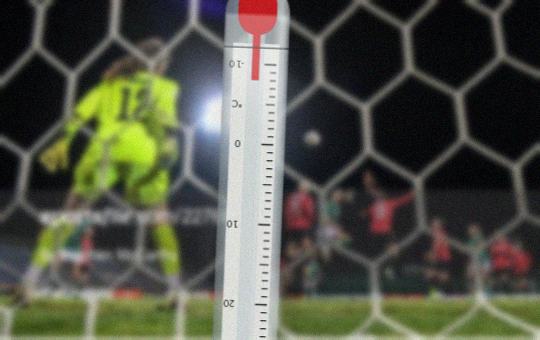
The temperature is -8 °C
